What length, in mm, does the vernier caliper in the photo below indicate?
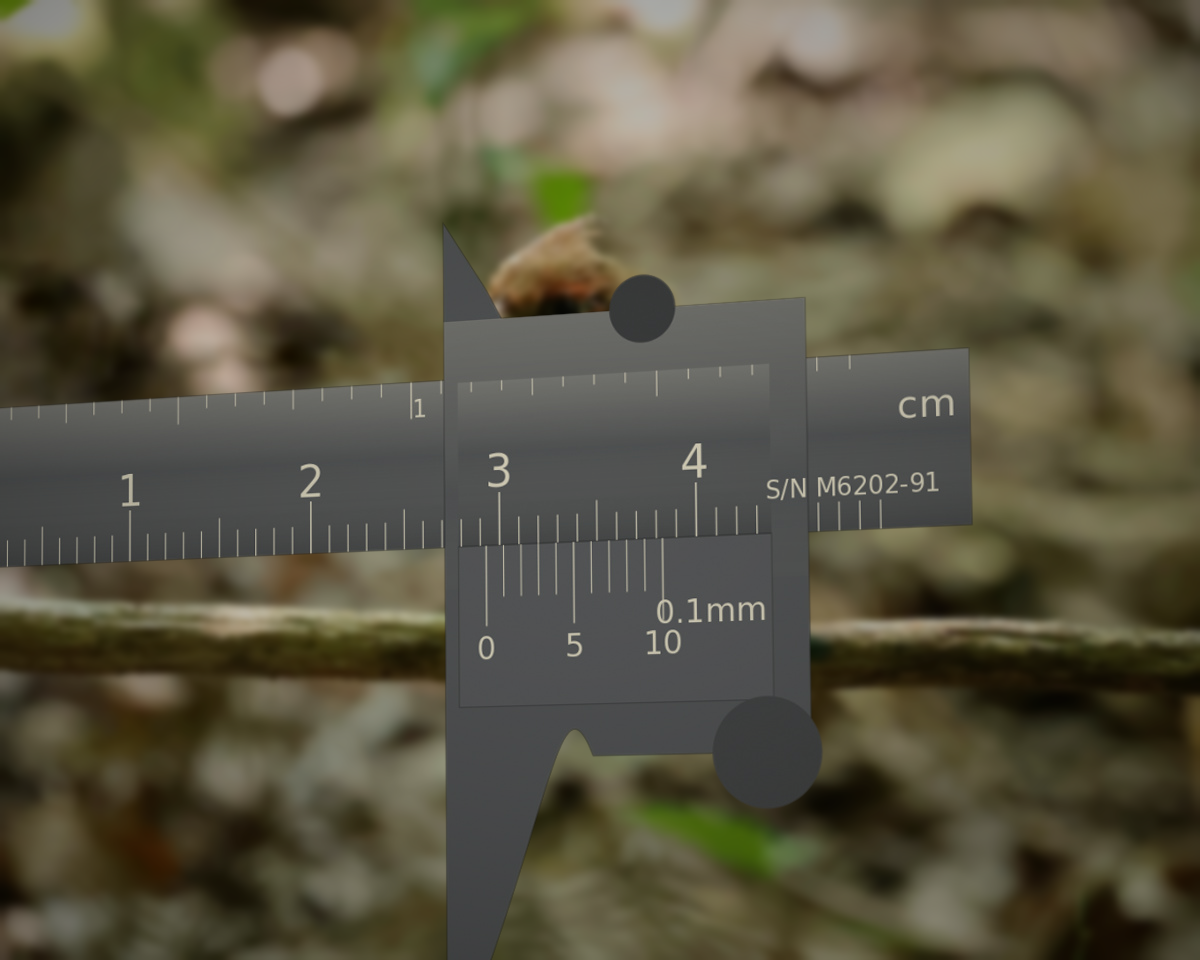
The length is 29.3 mm
